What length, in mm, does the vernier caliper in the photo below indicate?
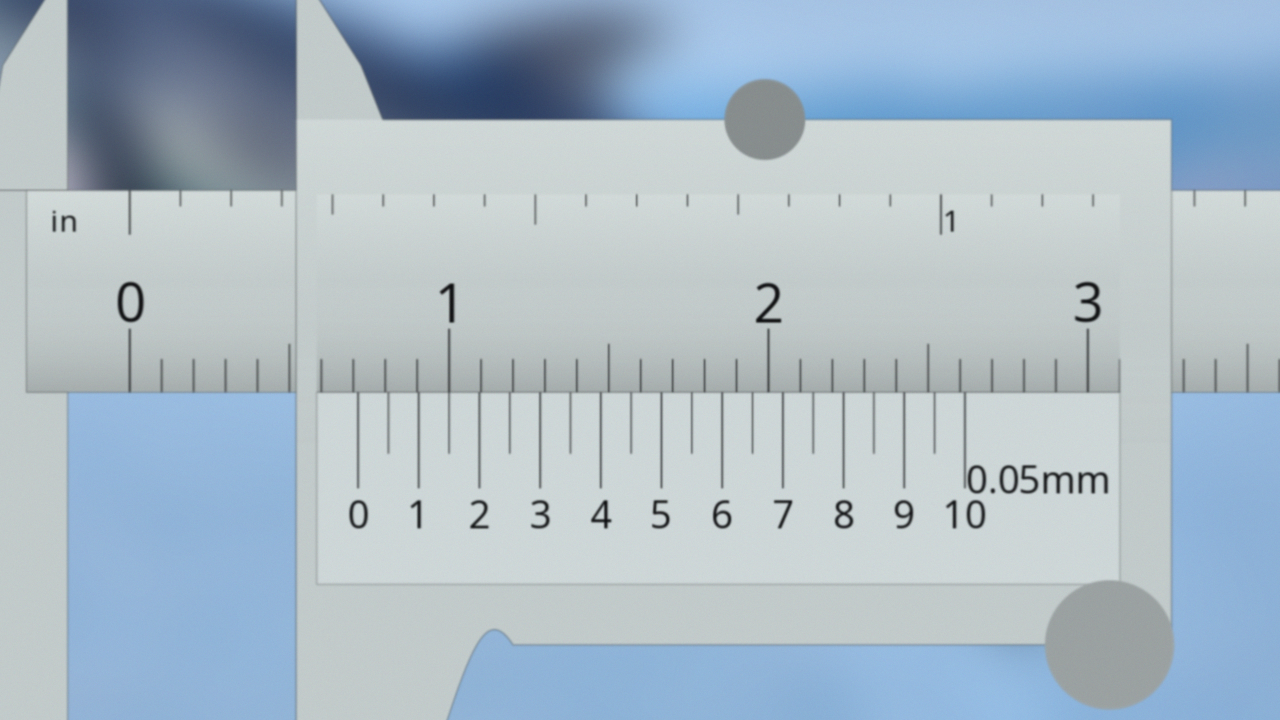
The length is 7.15 mm
